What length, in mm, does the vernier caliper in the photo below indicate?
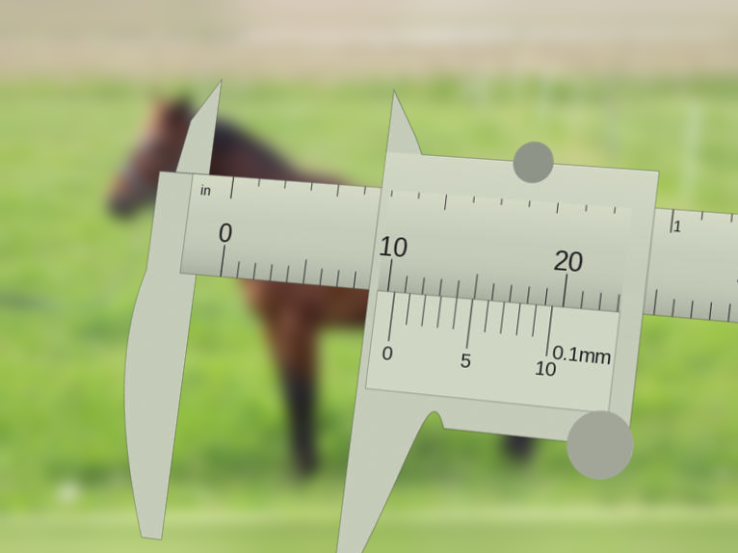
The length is 10.4 mm
